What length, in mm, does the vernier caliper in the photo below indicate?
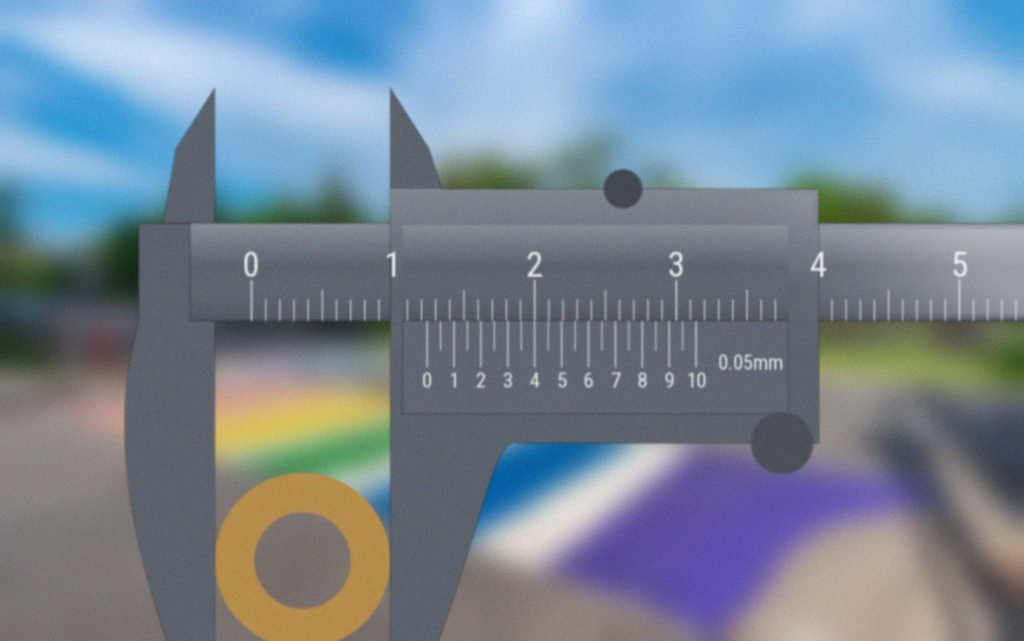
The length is 12.4 mm
